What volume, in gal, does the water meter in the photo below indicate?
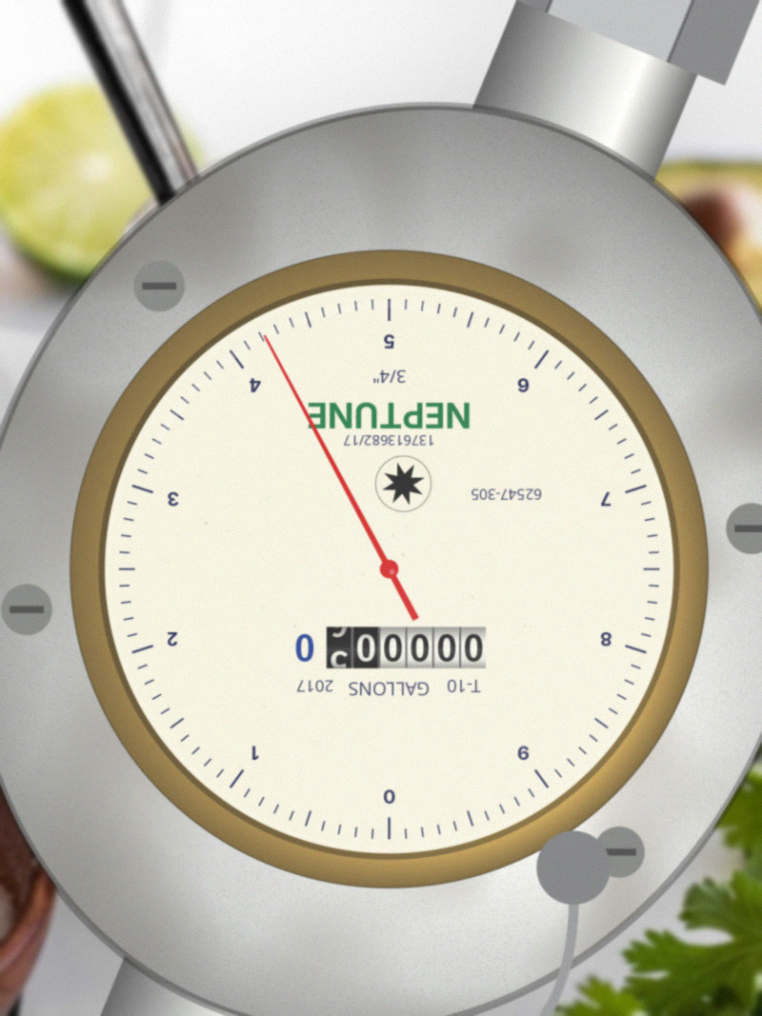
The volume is 54.2 gal
